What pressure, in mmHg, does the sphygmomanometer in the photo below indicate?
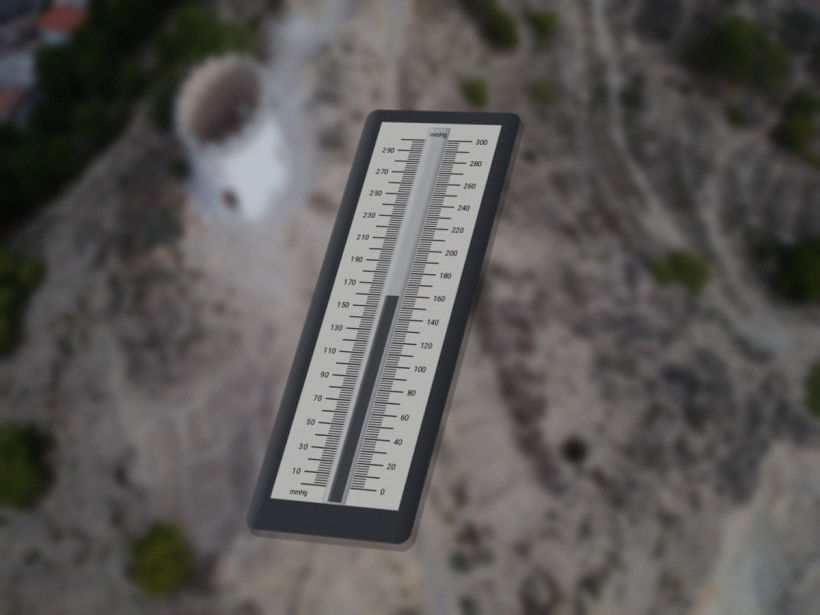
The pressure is 160 mmHg
